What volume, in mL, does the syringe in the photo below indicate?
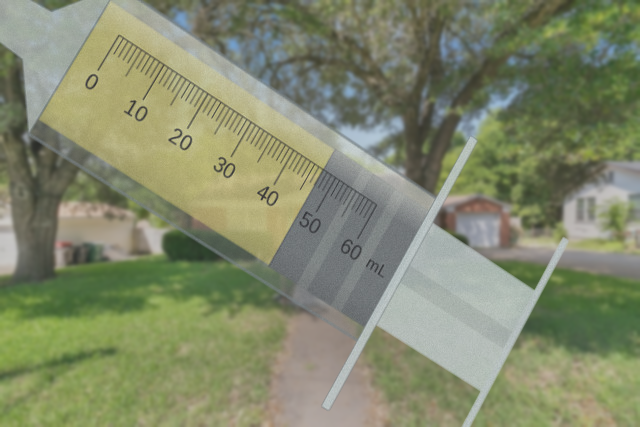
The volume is 47 mL
